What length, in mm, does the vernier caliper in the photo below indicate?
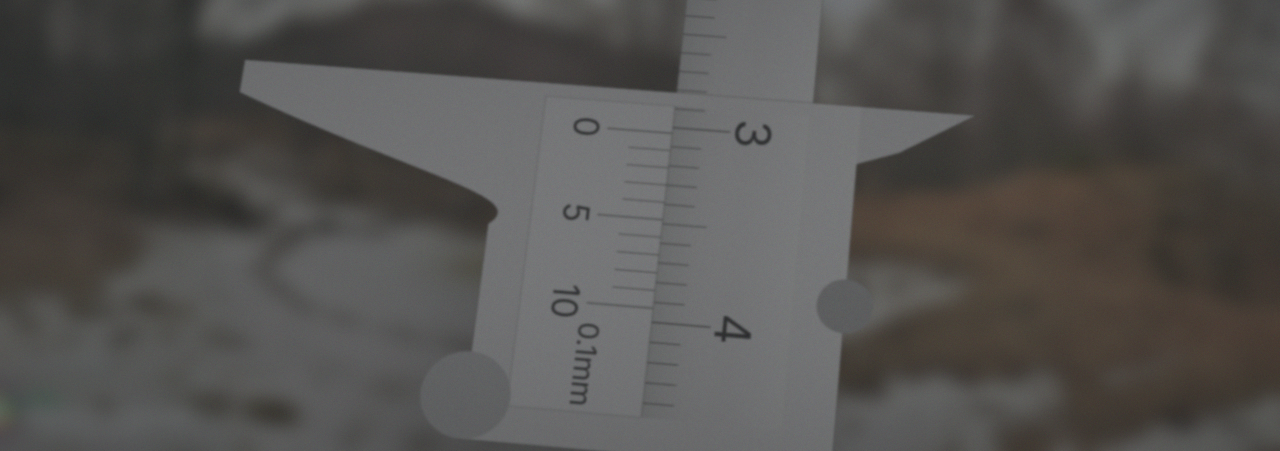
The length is 30.3 mm
